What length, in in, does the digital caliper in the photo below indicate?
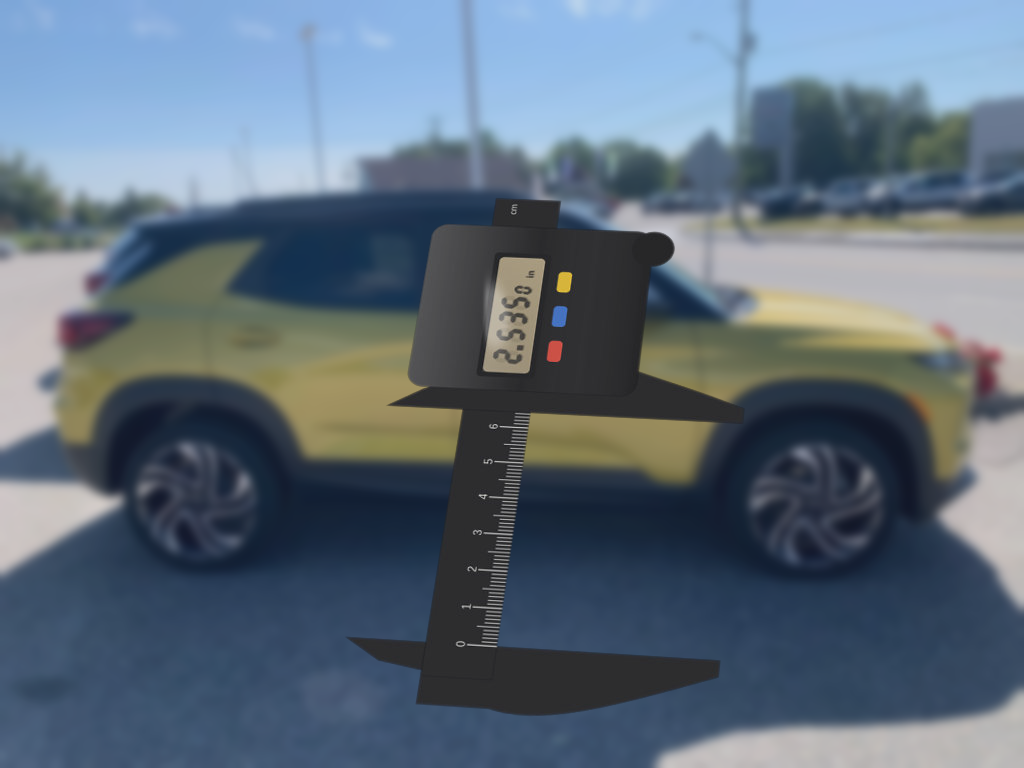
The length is 2.5350 in
